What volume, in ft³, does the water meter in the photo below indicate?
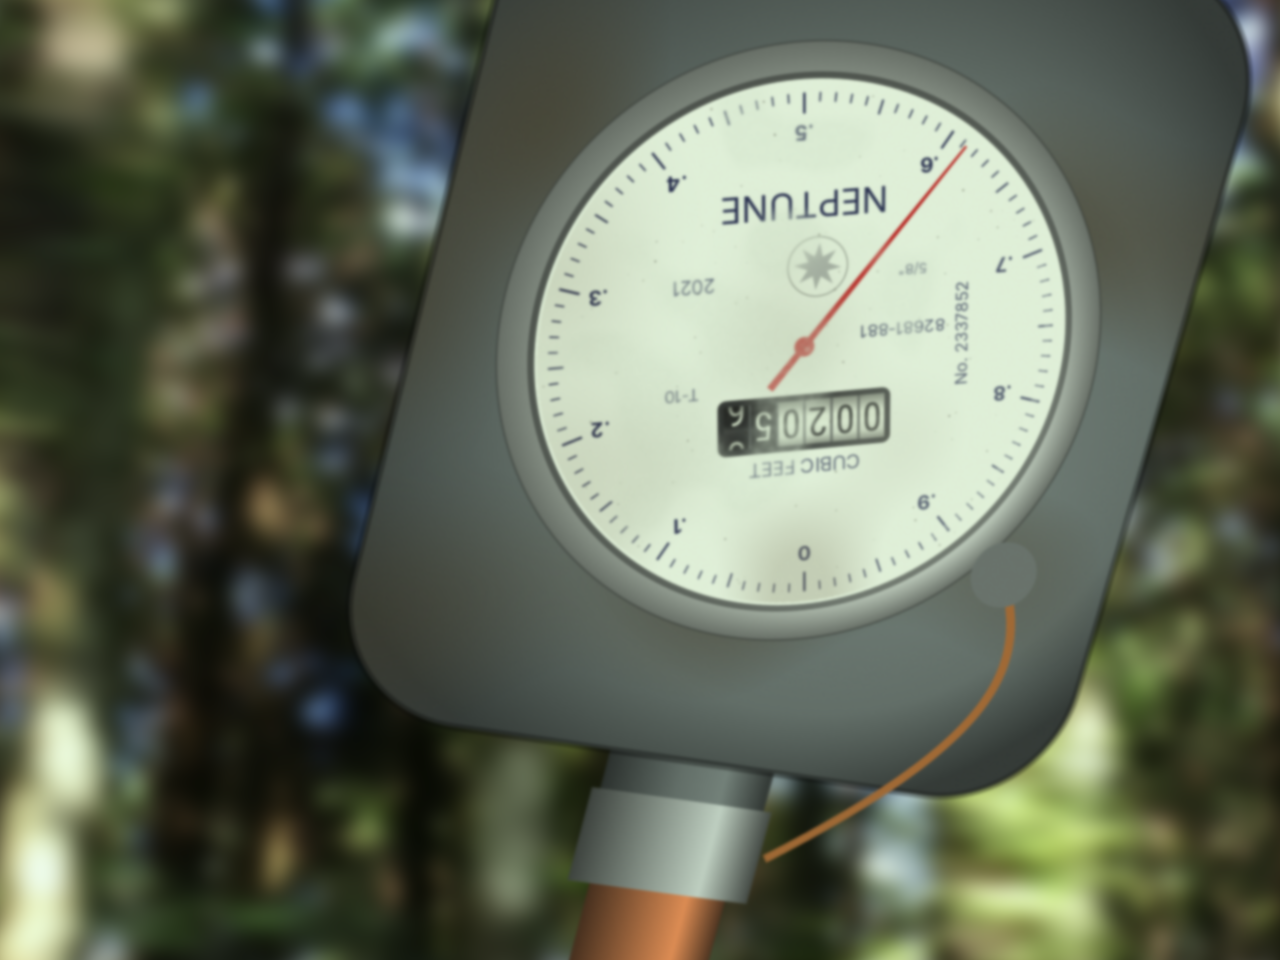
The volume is 2055.61 ft³
